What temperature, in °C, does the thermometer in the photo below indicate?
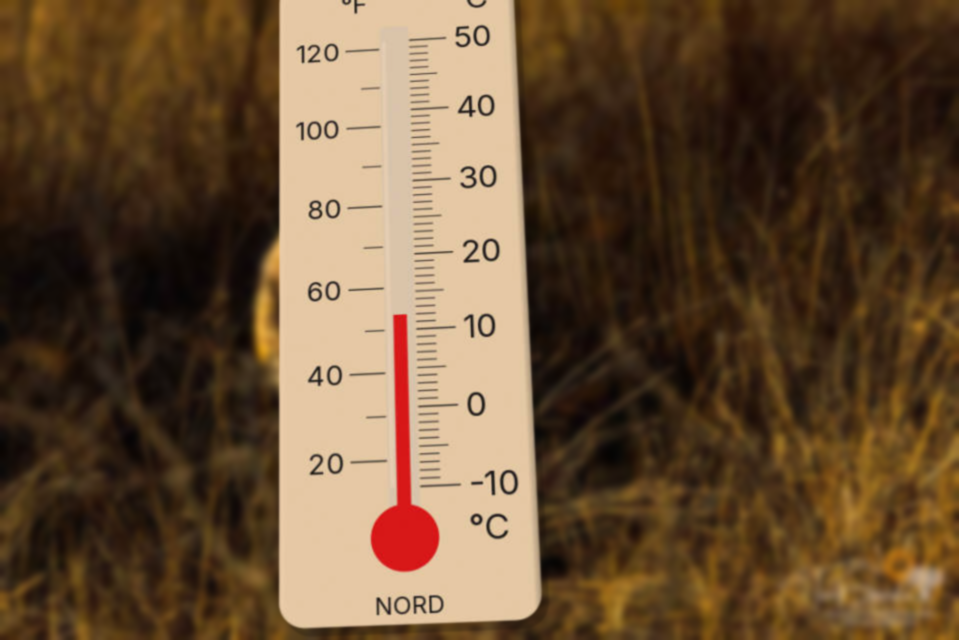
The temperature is 12 °C
